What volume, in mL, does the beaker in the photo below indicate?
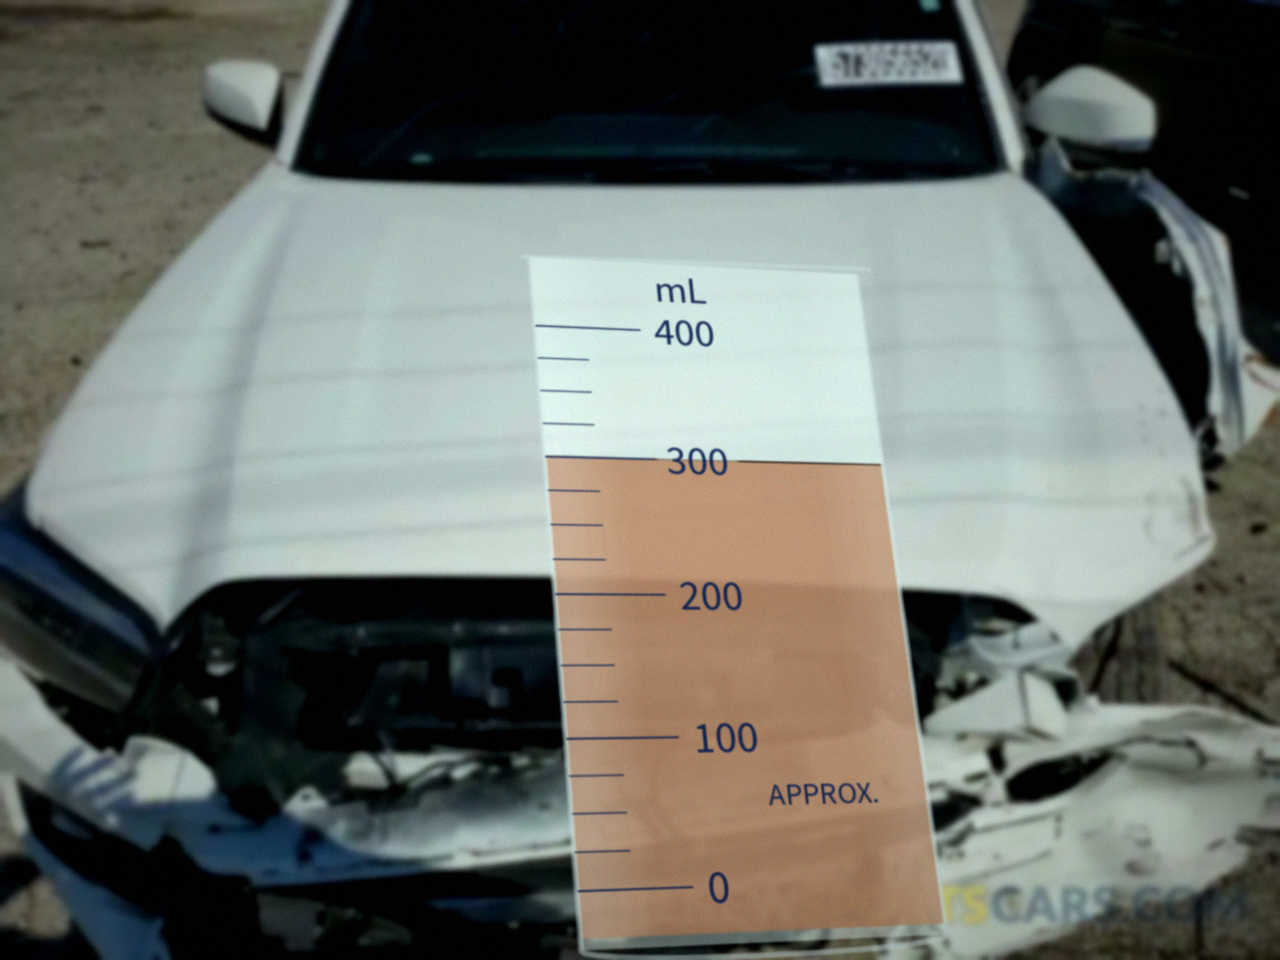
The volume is 300 mL
